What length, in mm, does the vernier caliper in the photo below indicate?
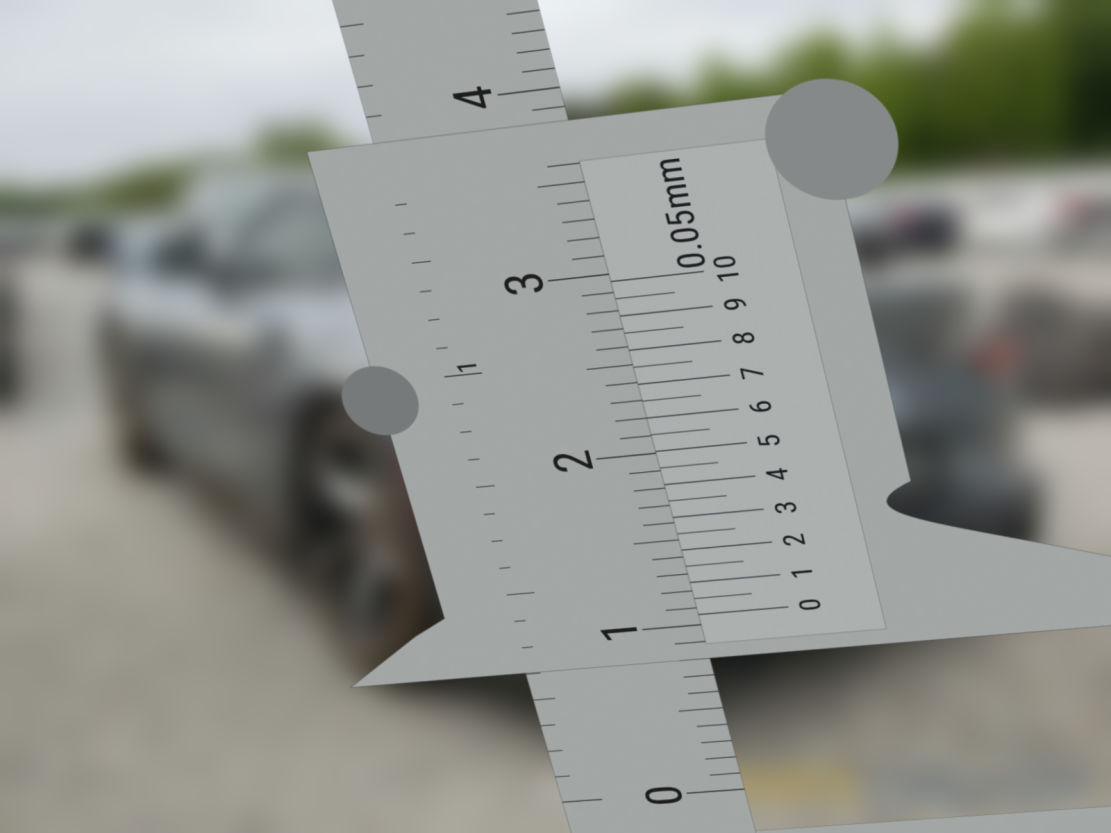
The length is 10.6 mm
